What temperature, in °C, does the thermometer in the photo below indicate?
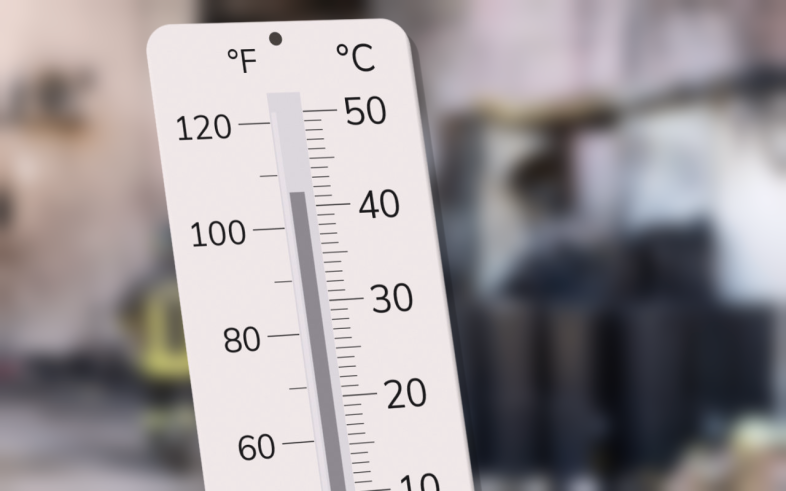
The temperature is 41.5 °C
